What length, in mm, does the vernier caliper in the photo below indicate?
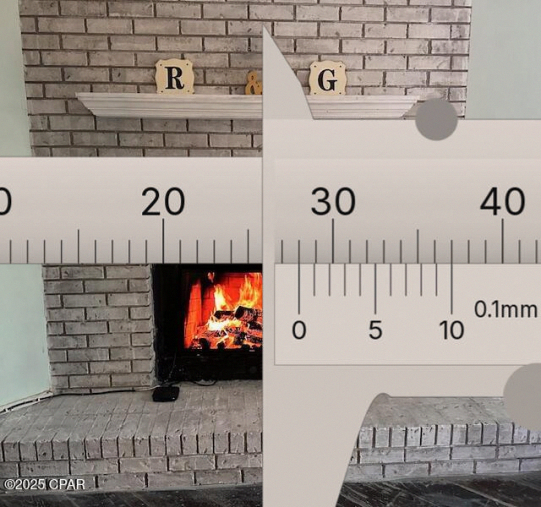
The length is 28.0 mm
